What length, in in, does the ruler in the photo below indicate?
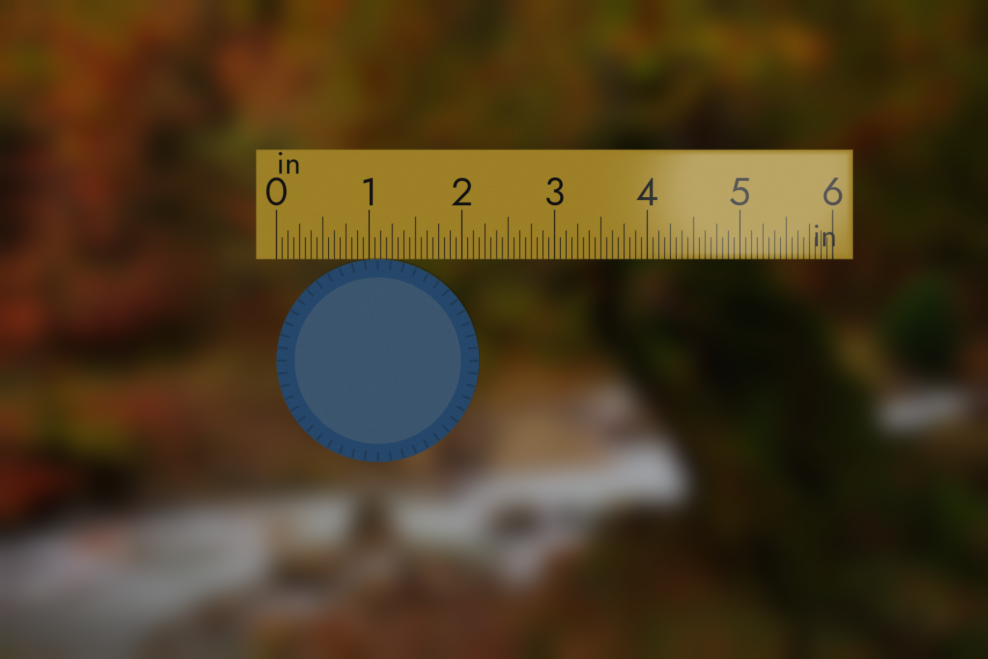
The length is 2.1875 in
